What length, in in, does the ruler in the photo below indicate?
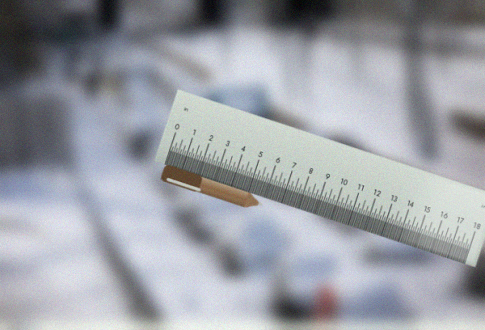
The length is 6 in
